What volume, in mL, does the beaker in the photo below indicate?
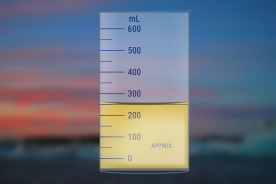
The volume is 250 mL
